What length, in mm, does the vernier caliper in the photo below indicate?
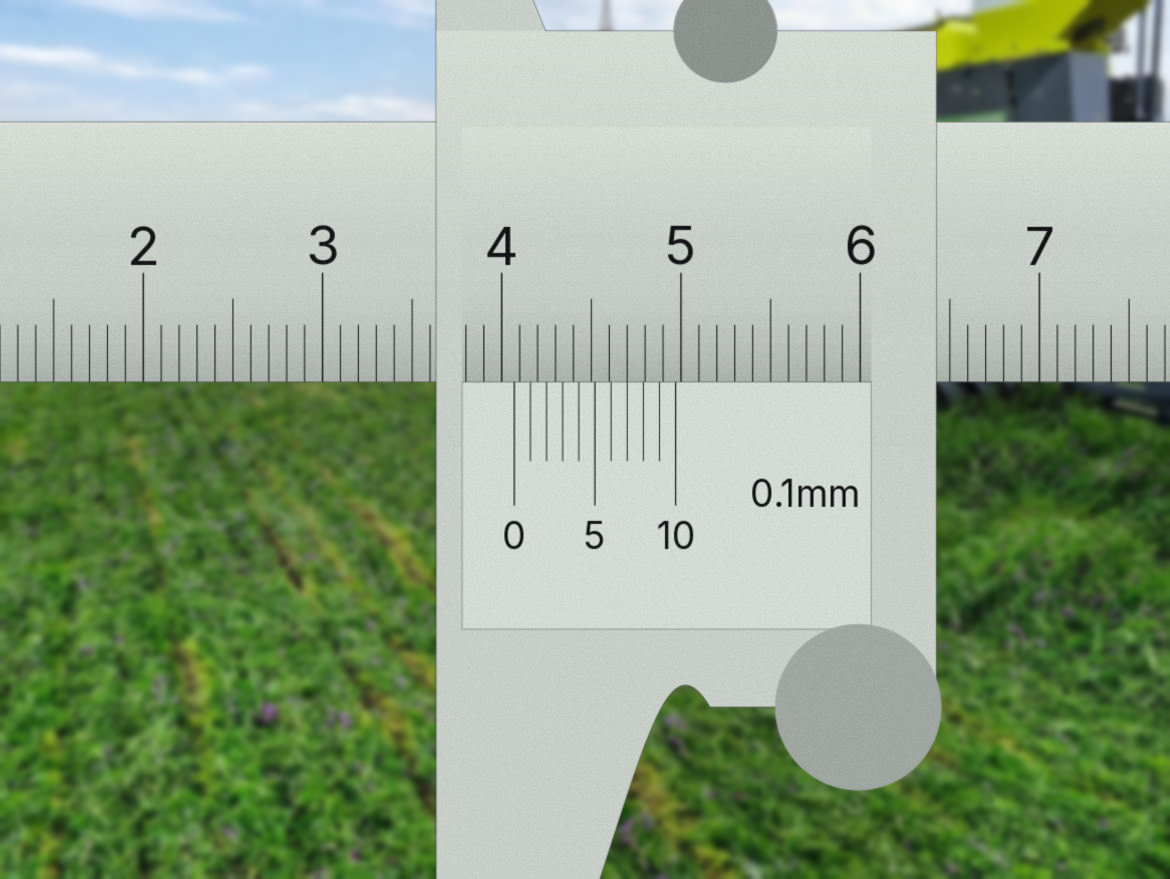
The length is 40.7 mm
